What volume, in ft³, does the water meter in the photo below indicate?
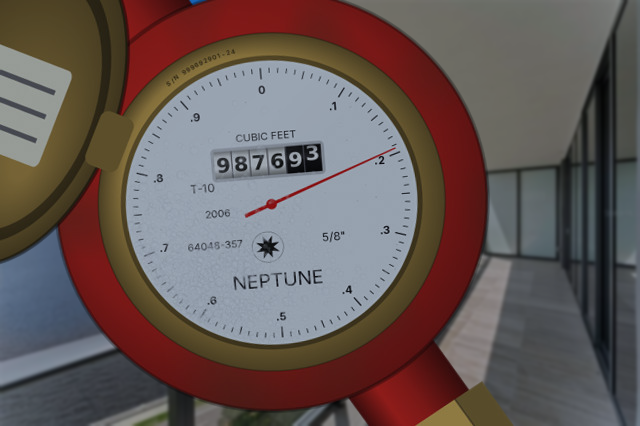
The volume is 987693.19 ft³
